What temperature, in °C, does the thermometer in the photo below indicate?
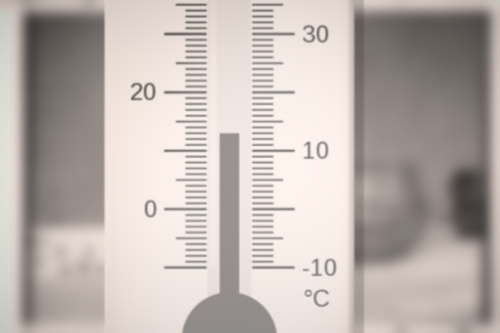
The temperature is 13 °C
